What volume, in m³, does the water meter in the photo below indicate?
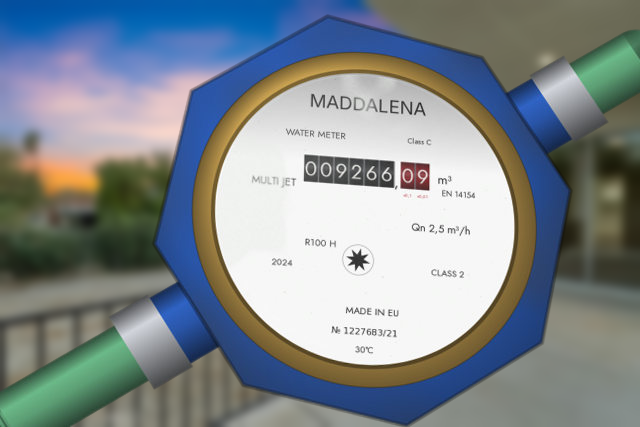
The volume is 9266.09 m³
